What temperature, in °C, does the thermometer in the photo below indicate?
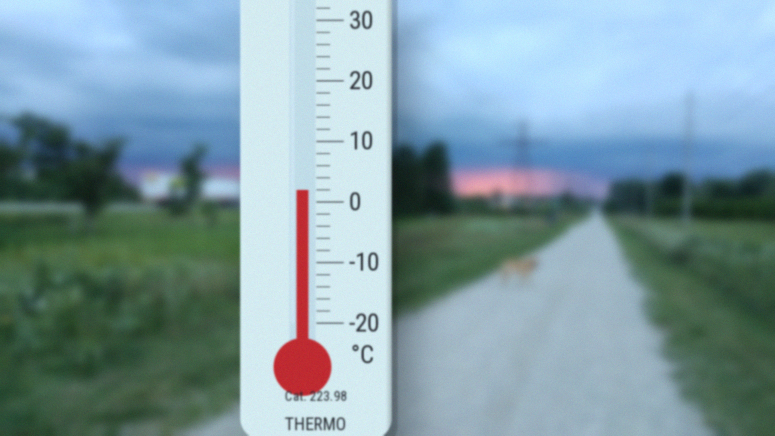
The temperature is 2 °C
